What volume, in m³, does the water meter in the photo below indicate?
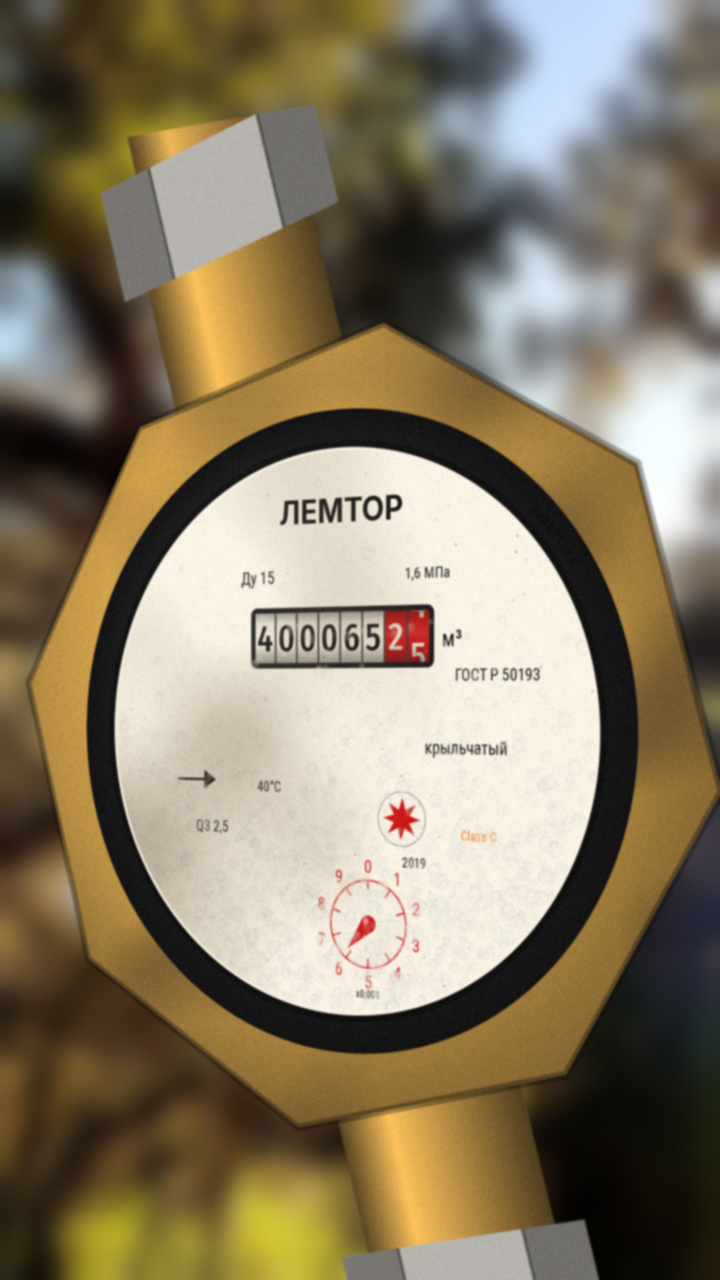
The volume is 400065.246 m³
